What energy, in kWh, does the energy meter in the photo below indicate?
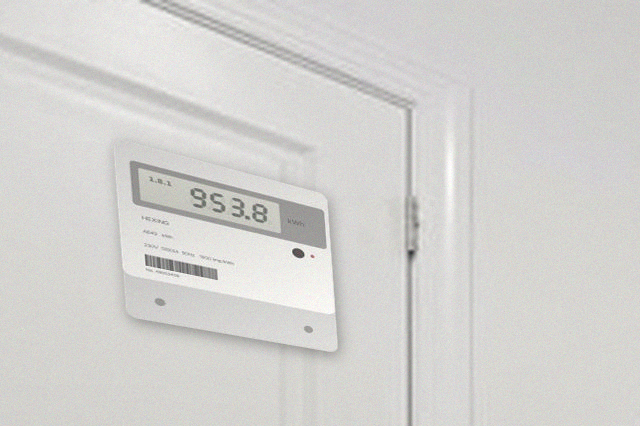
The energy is 953.8 kWh
